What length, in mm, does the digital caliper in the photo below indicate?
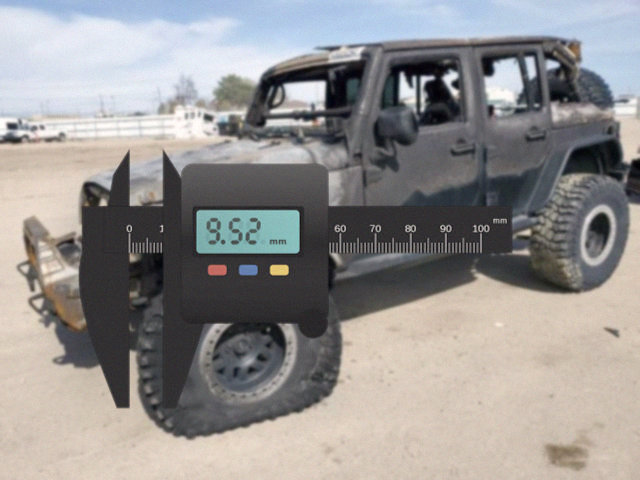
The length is 9.52 mm
